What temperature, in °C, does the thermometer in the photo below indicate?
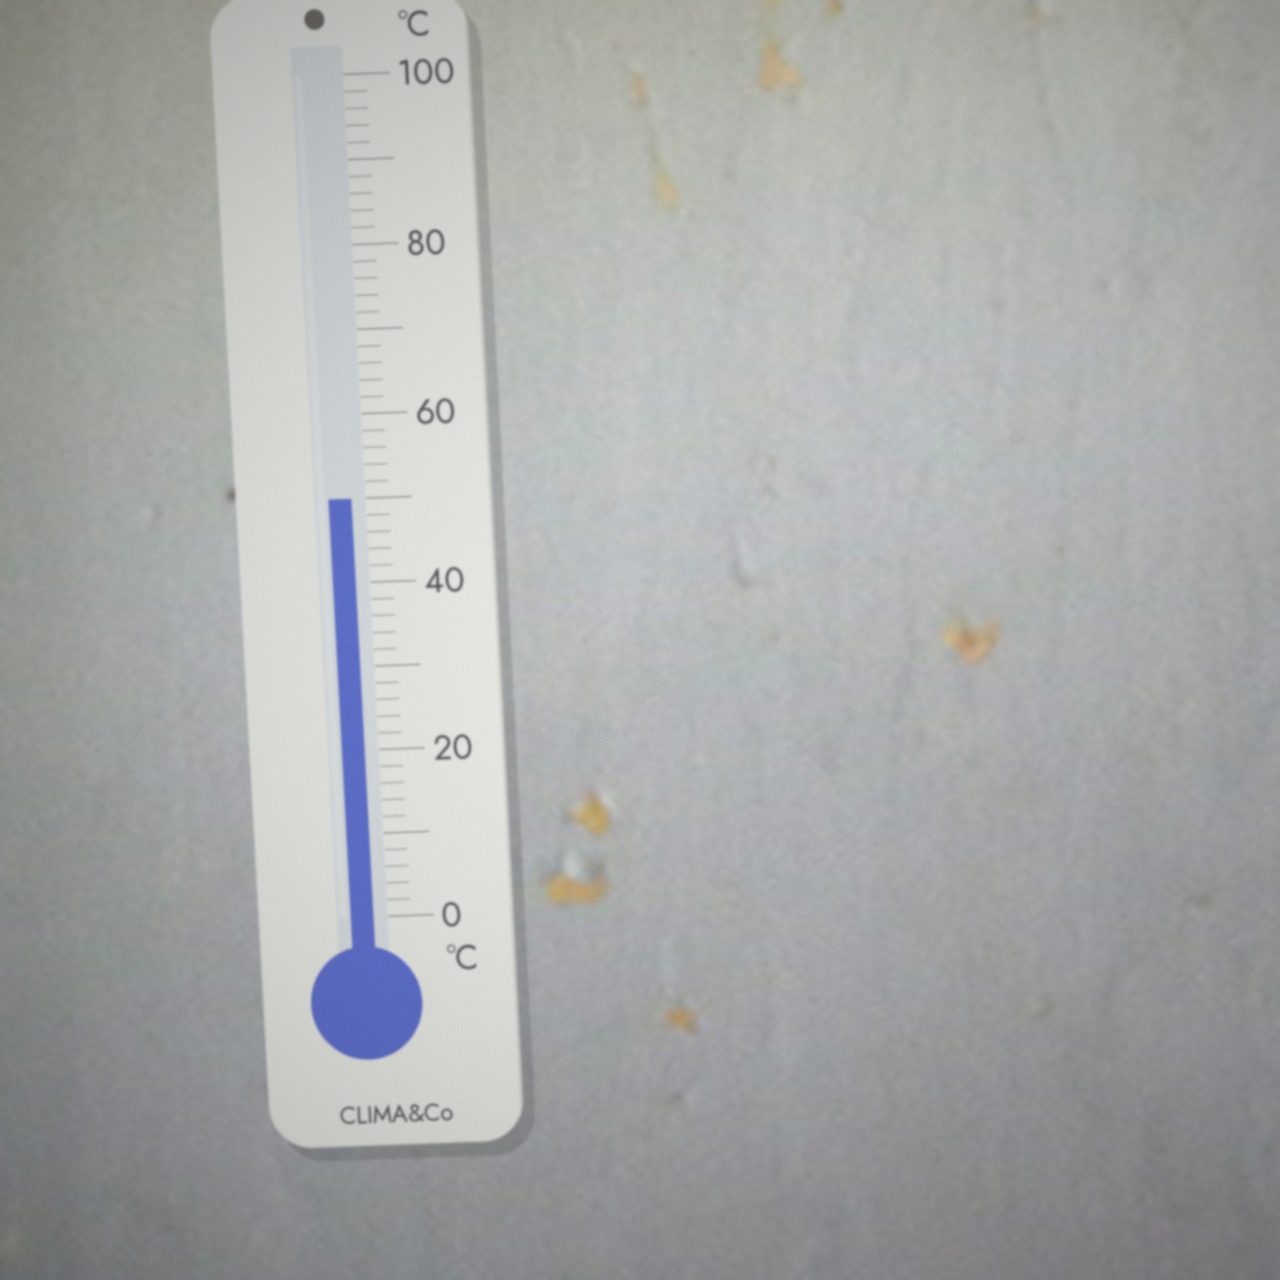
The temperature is 50 °C
